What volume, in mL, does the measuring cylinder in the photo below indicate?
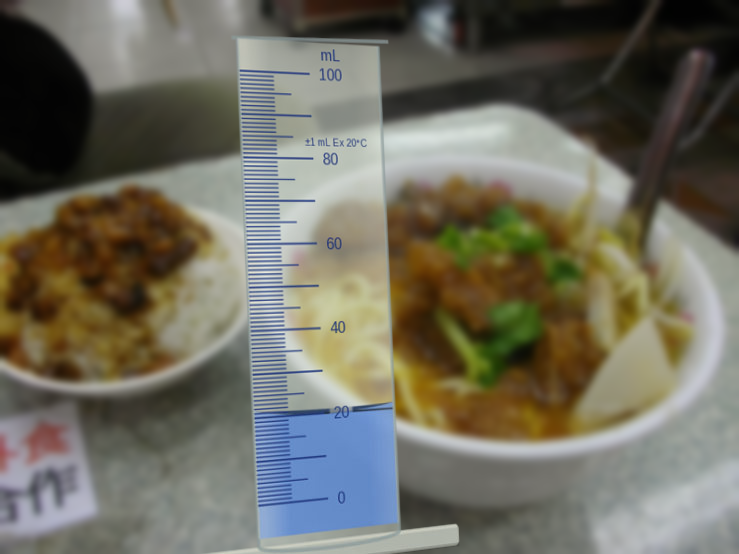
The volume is 20 mL
